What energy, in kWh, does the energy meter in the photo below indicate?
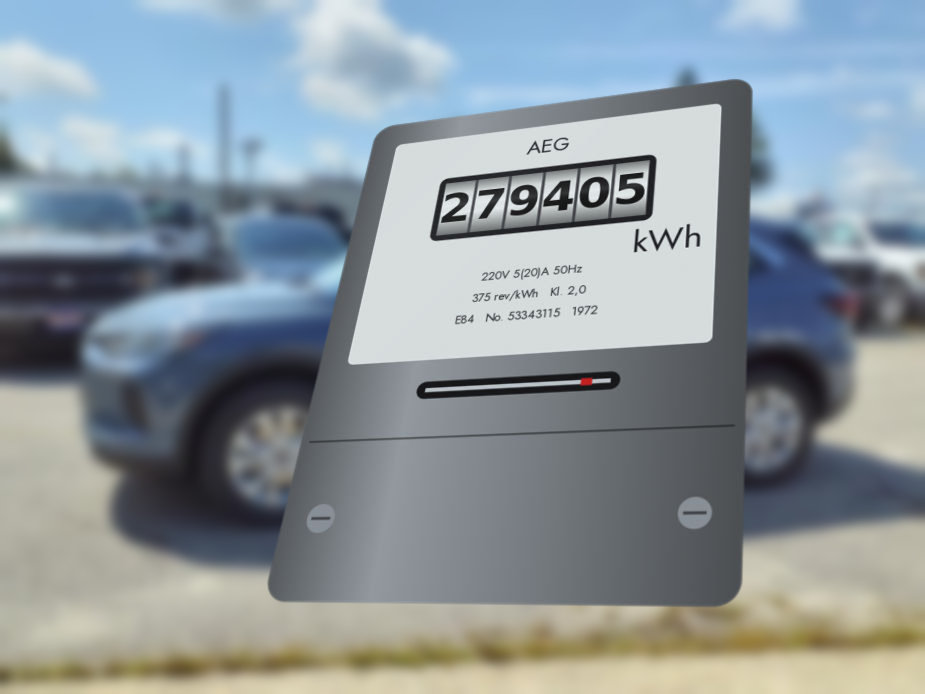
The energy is 279405 kWh
